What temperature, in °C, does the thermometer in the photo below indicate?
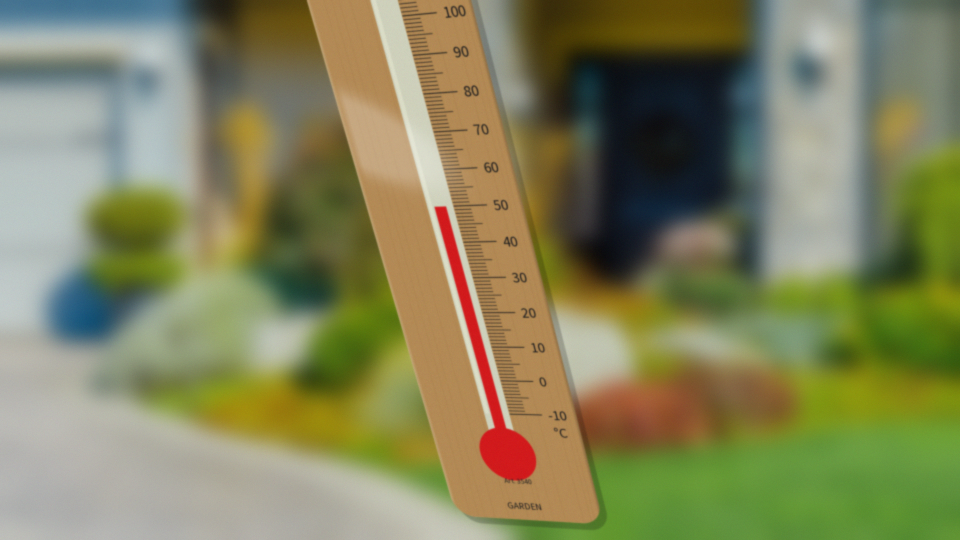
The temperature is 50 °C
